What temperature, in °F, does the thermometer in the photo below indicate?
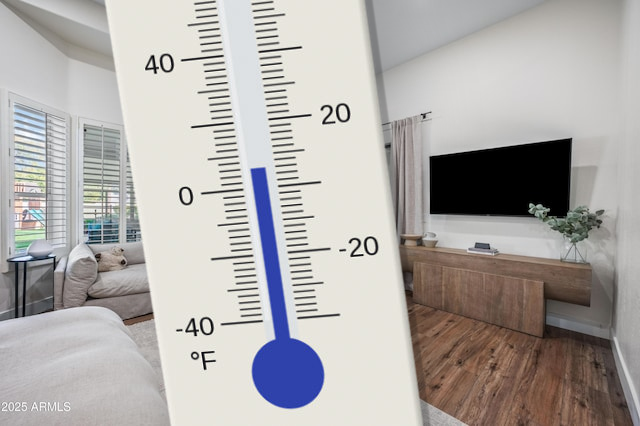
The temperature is 6 °F
